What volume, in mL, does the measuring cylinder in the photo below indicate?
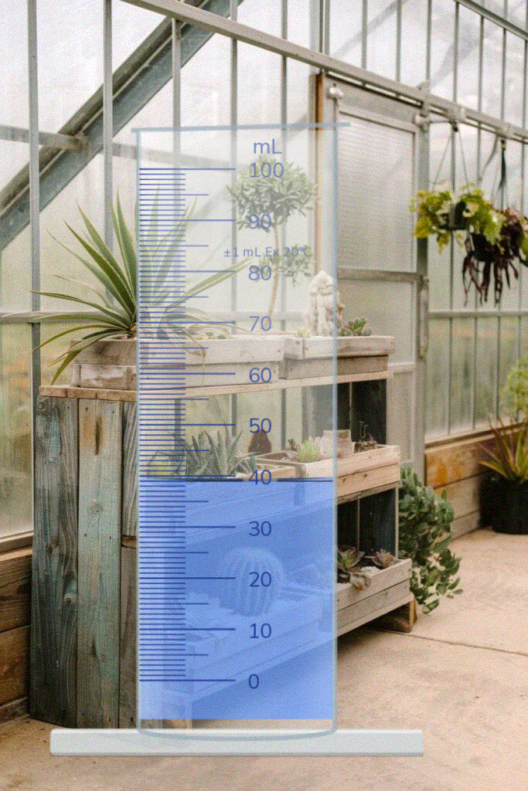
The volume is 39 mL
